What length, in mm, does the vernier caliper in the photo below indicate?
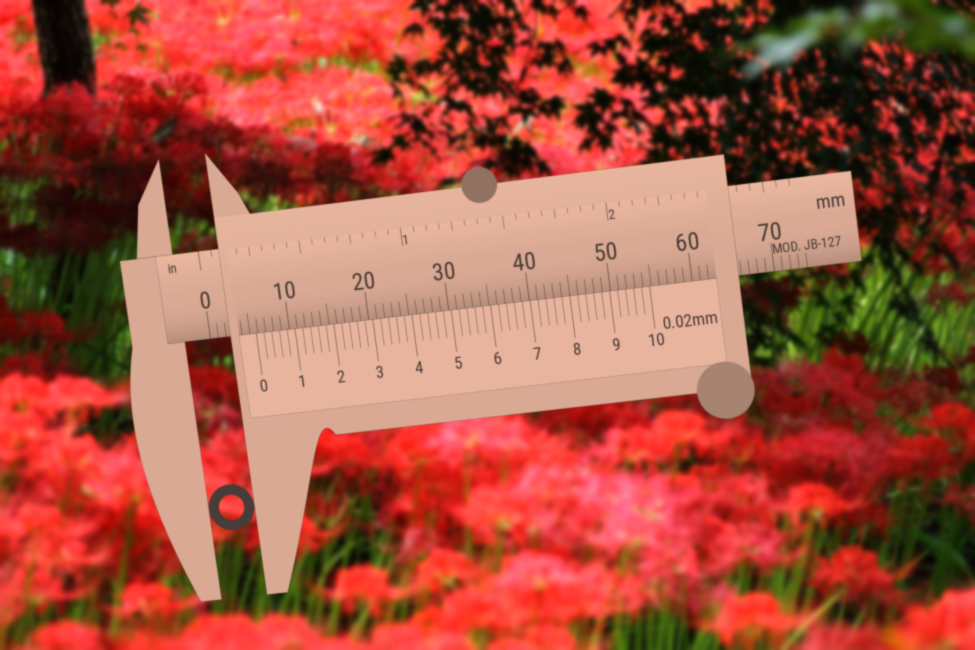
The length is 5.8 mm
